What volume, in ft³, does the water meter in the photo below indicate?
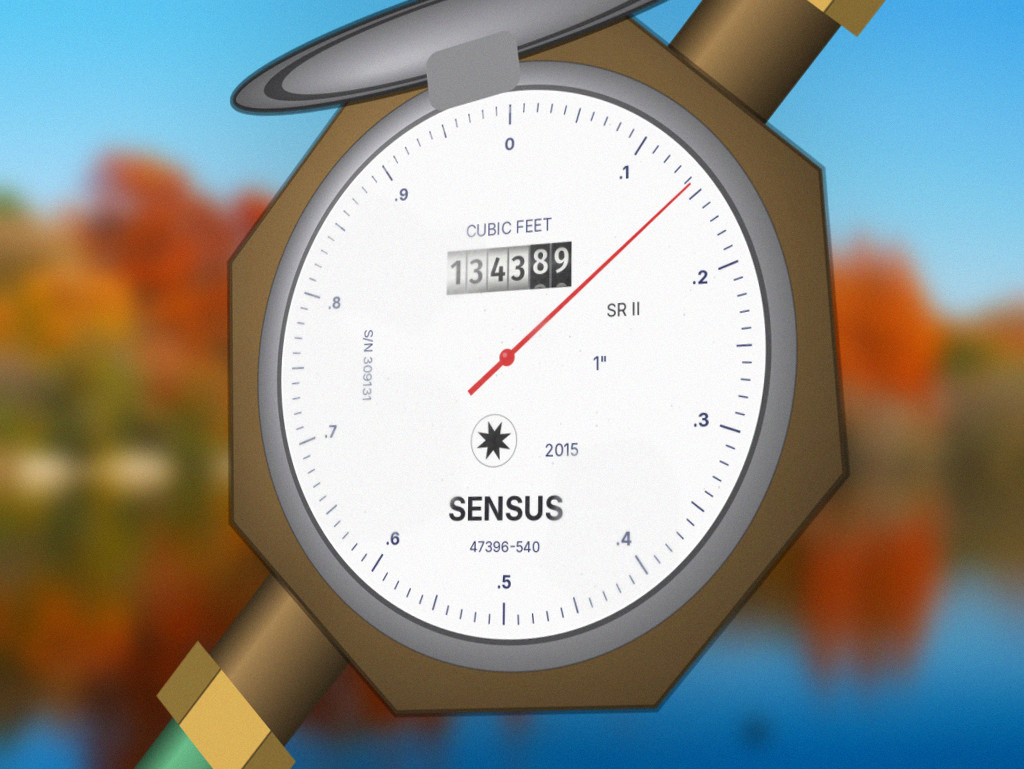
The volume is 134389.14 ft³
